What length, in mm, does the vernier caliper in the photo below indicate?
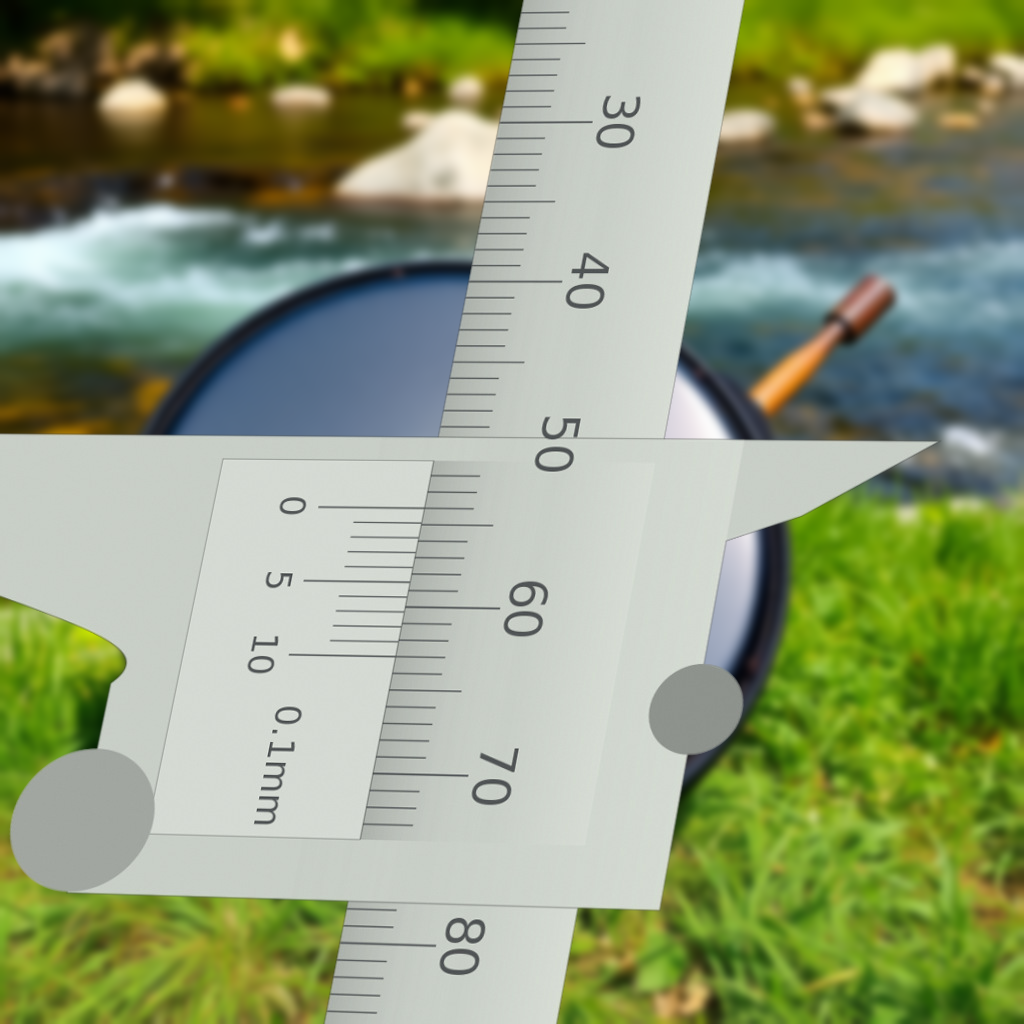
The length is 54.0 mm
